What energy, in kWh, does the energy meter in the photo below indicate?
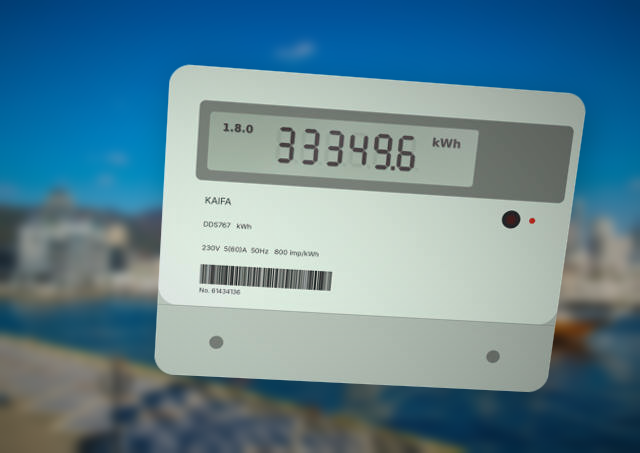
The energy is 33349.6 kWh
